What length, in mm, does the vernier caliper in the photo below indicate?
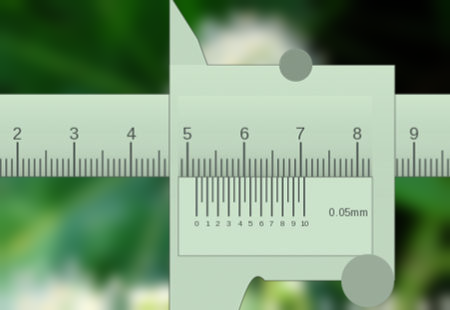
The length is 51.6 mm
